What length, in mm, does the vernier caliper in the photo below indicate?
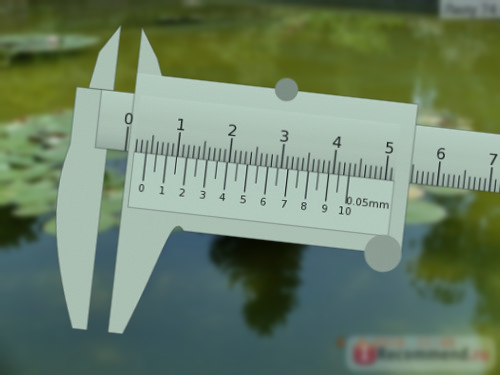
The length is 4.0 mm
